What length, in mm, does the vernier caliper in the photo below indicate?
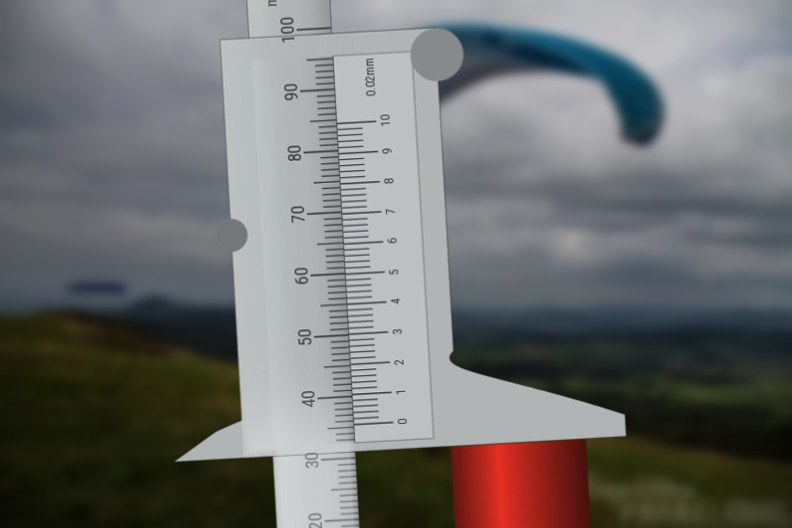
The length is 35.4 mm
